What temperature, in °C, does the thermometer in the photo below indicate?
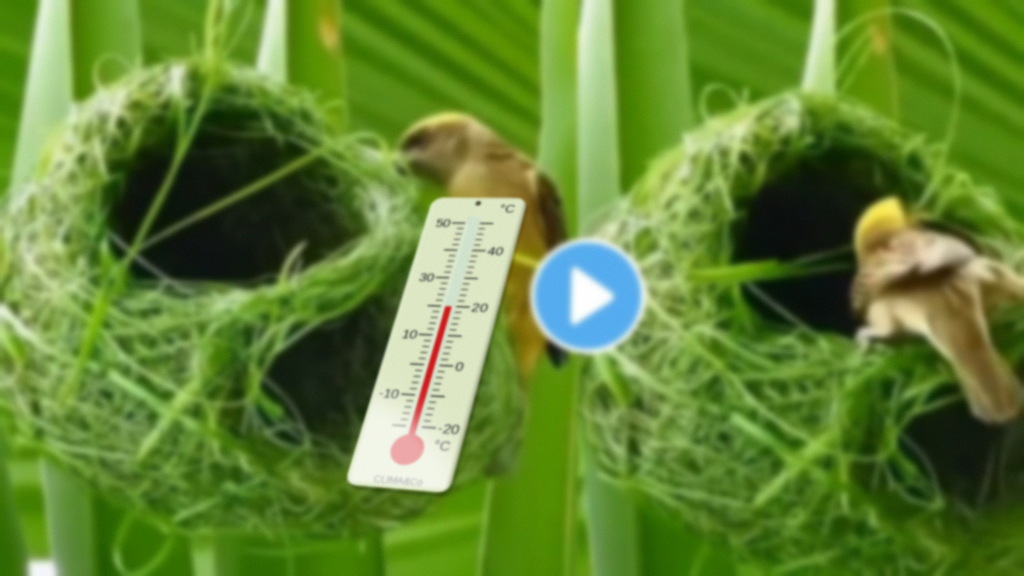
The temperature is 20 °C
